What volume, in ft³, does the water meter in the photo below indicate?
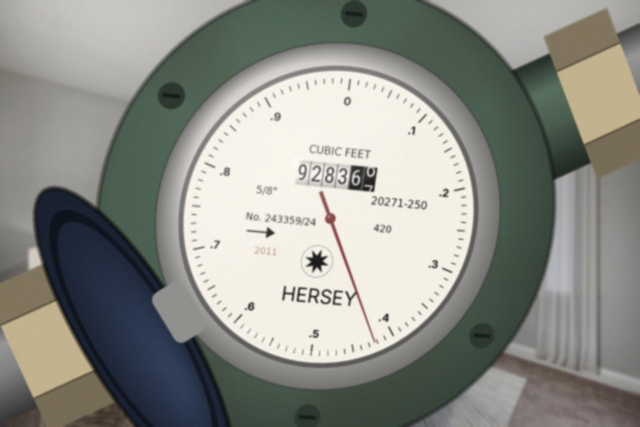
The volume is 928366.42 ft³
